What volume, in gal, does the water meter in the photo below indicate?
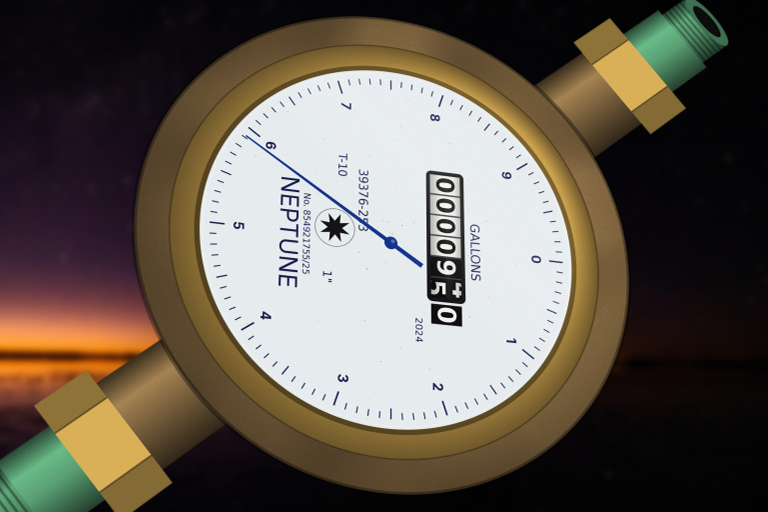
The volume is 945.9 gal
